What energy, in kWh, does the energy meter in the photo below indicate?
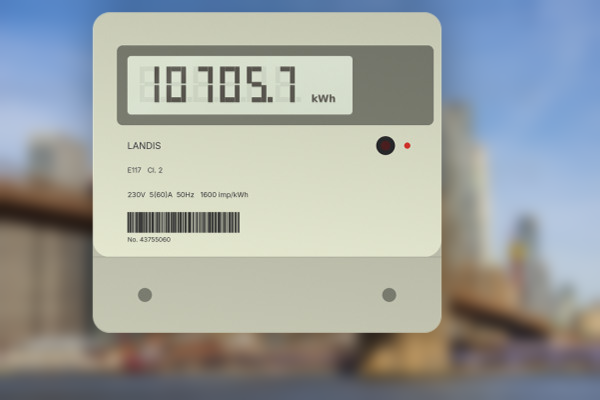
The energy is 10705.7 kWh
